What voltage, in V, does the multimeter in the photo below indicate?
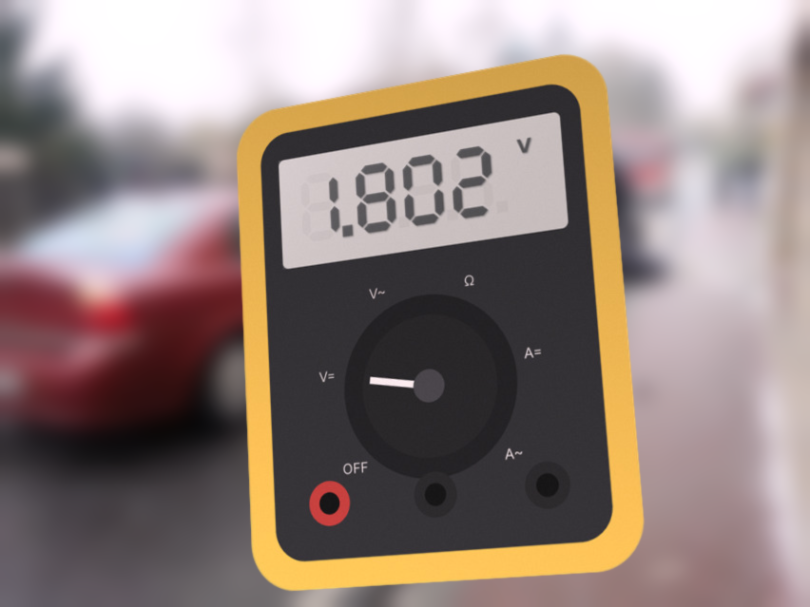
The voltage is 1.802 V
